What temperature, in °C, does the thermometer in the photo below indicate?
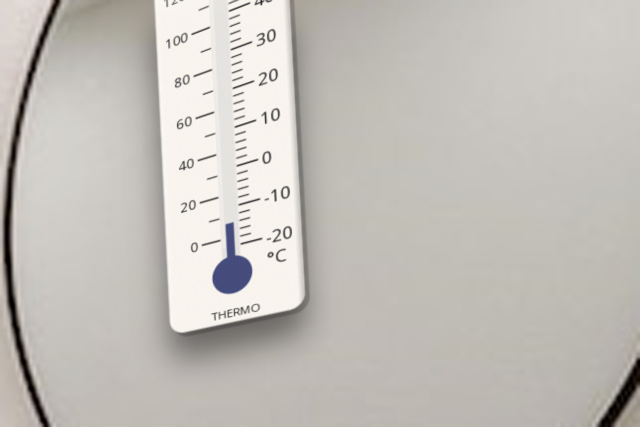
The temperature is -14 °C
